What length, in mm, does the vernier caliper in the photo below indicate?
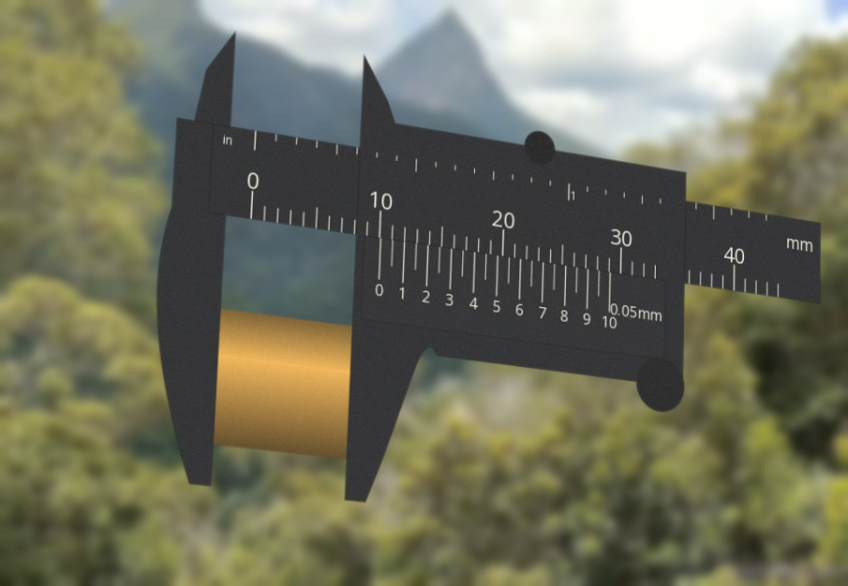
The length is 10.1 mm
